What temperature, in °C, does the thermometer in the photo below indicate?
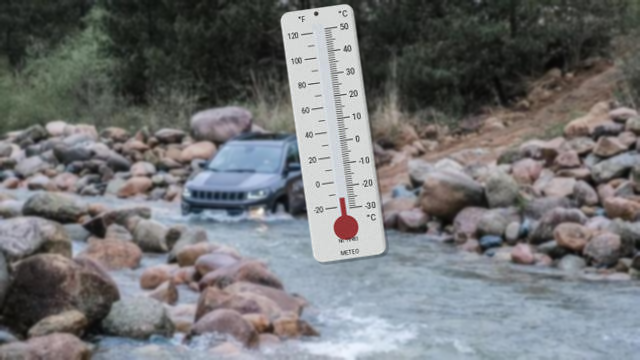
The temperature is -25 °C
